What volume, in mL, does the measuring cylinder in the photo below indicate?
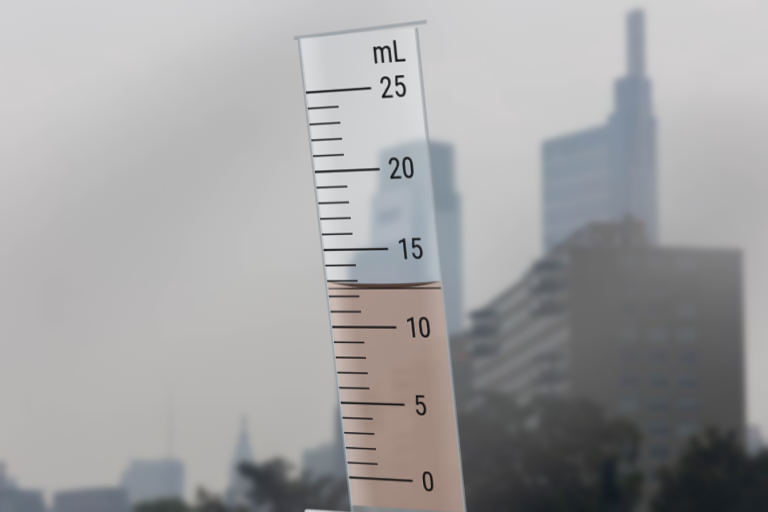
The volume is 12.5 mL
